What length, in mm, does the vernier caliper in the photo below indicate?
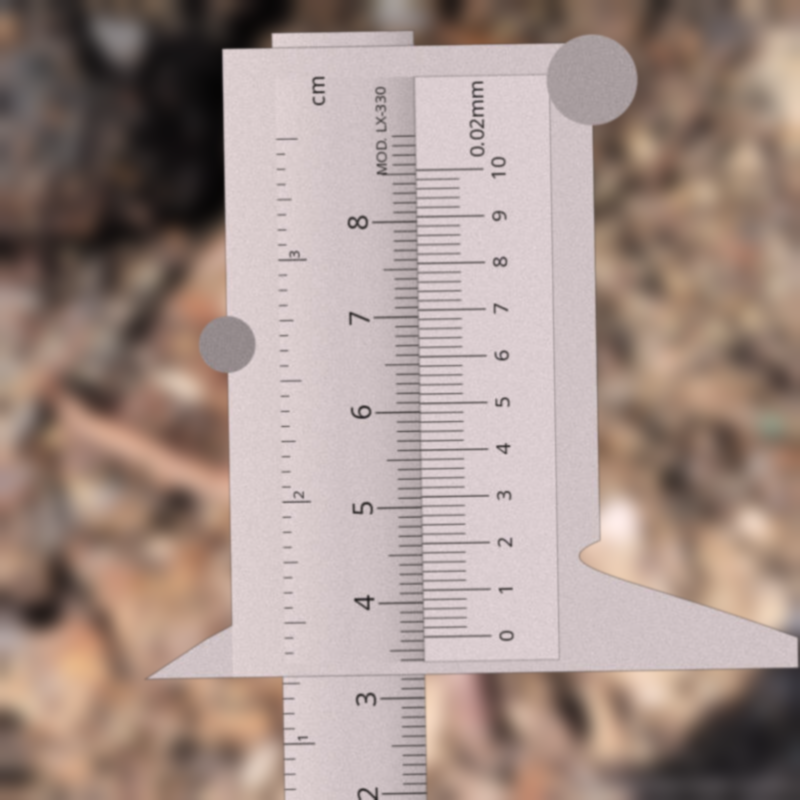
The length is 36.4 mm
